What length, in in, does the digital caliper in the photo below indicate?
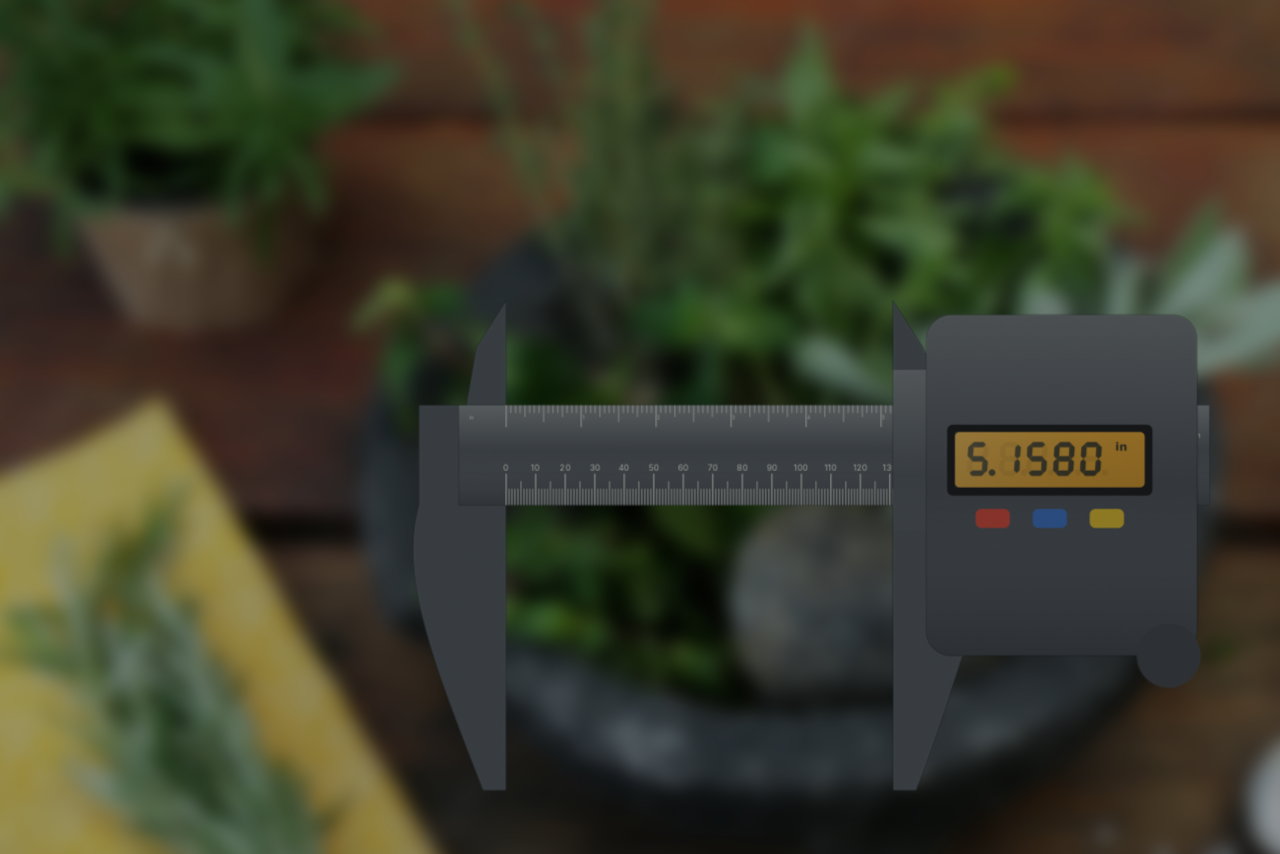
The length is 5.1580 in
